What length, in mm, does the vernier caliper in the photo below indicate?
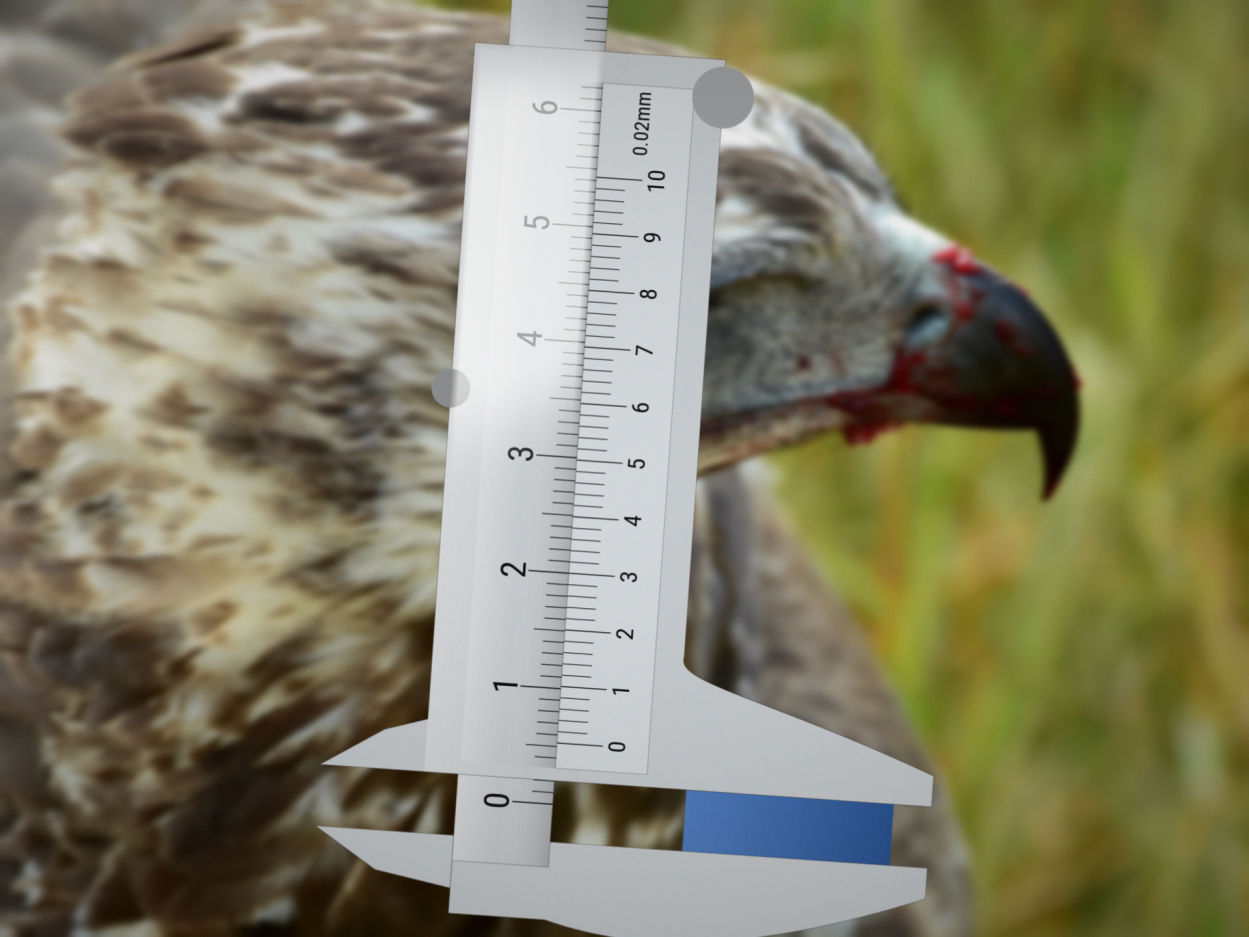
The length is 5.3 mm
